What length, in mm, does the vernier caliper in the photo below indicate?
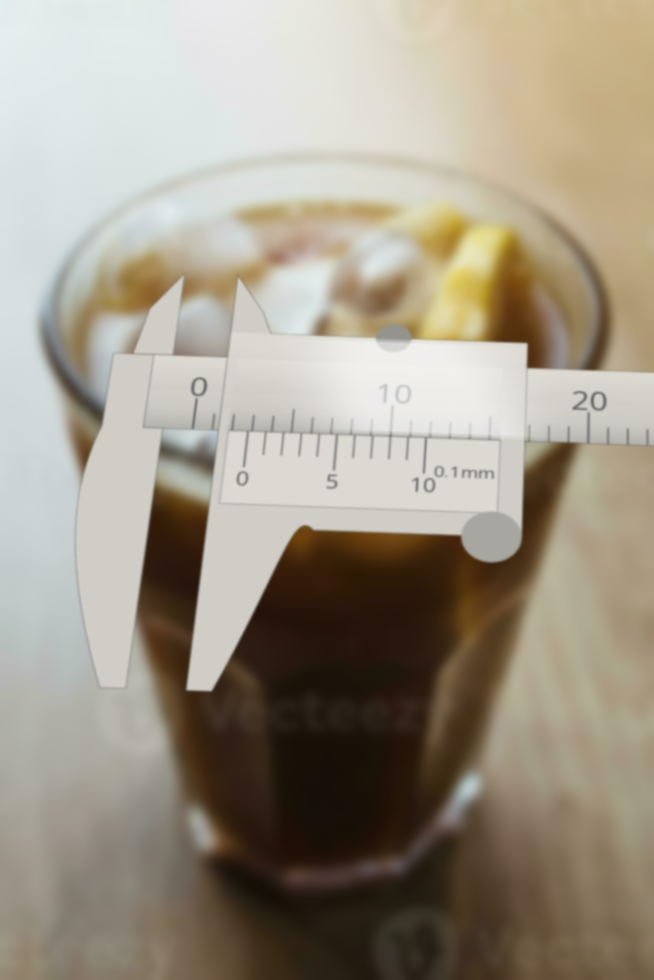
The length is 2.8 mm
